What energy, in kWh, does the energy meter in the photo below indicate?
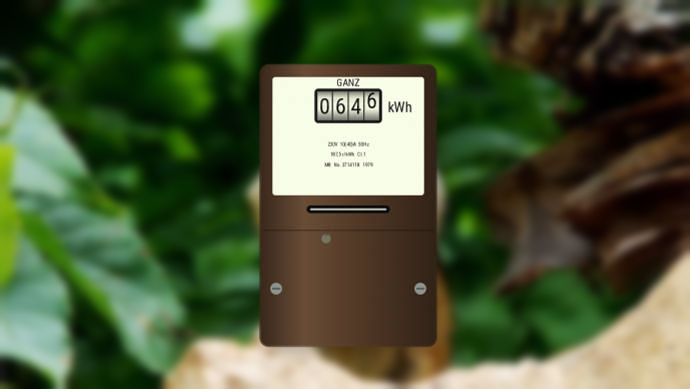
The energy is 646 kWh
